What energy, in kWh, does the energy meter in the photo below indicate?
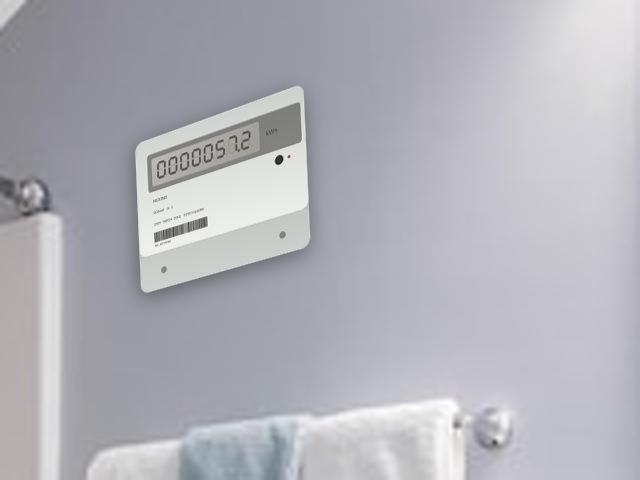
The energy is 57.2 kWh
